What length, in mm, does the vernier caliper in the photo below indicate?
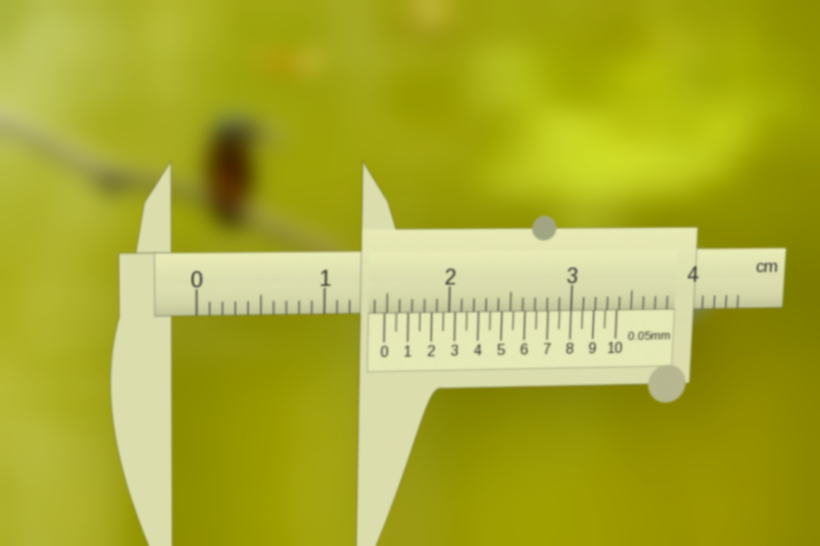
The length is 14.8 mm
